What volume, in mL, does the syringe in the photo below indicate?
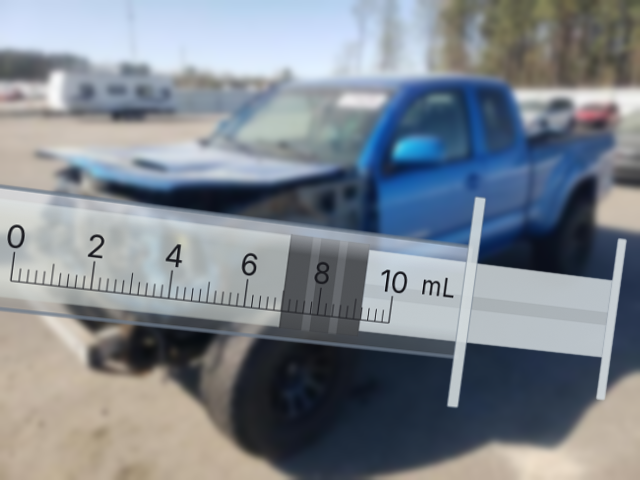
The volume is 7 mL
